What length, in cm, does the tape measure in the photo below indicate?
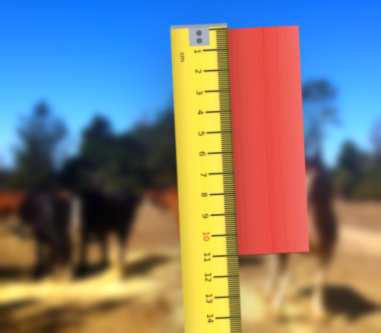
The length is 11 cm
